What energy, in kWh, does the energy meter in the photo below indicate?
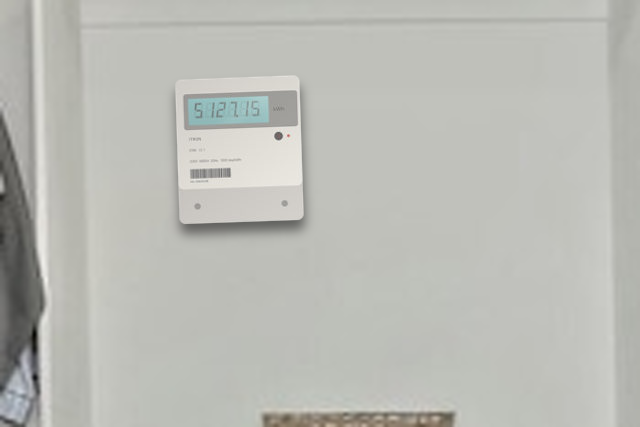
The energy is 5127.15 kWh
